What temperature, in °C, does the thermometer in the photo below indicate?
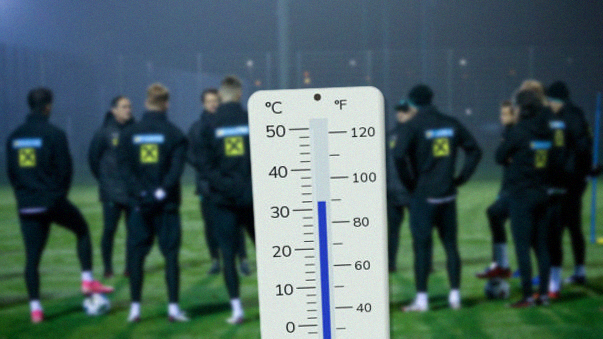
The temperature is 32 °C
